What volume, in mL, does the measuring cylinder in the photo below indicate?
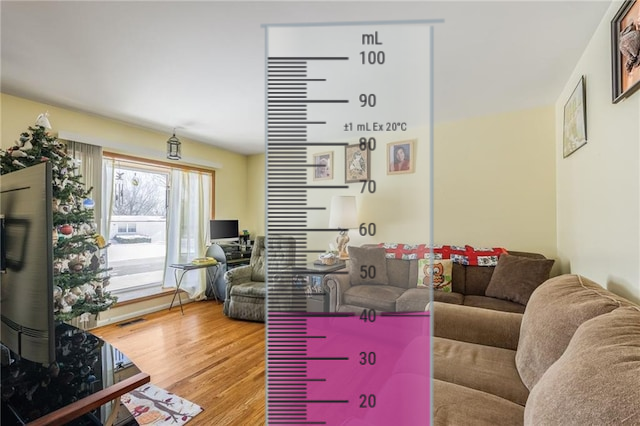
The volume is 40 mL
